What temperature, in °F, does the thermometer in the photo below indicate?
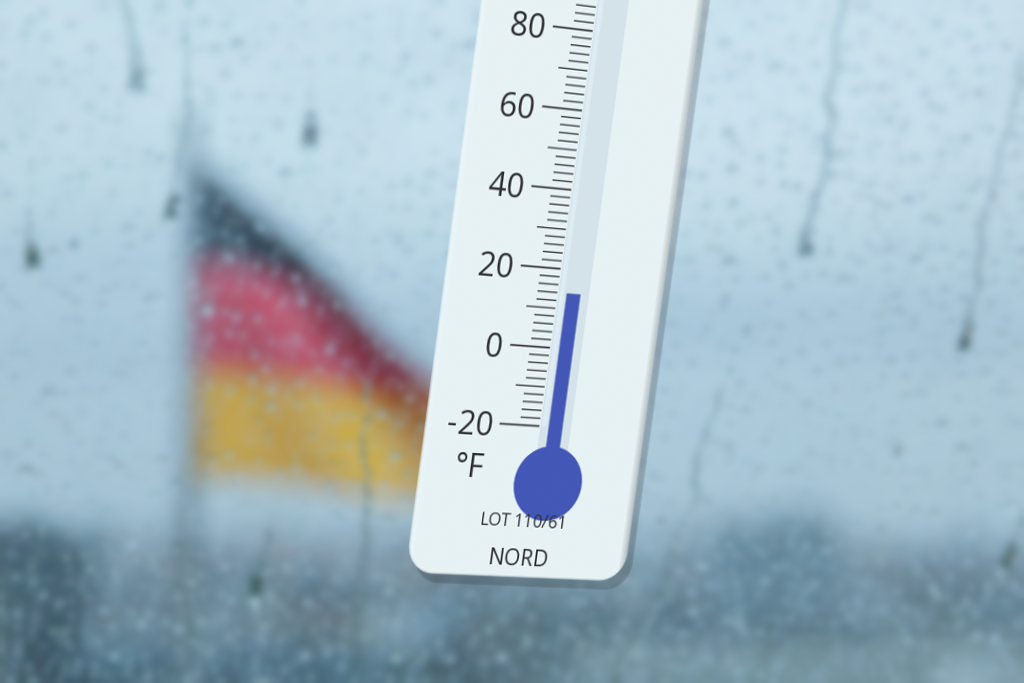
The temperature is 14 °F
